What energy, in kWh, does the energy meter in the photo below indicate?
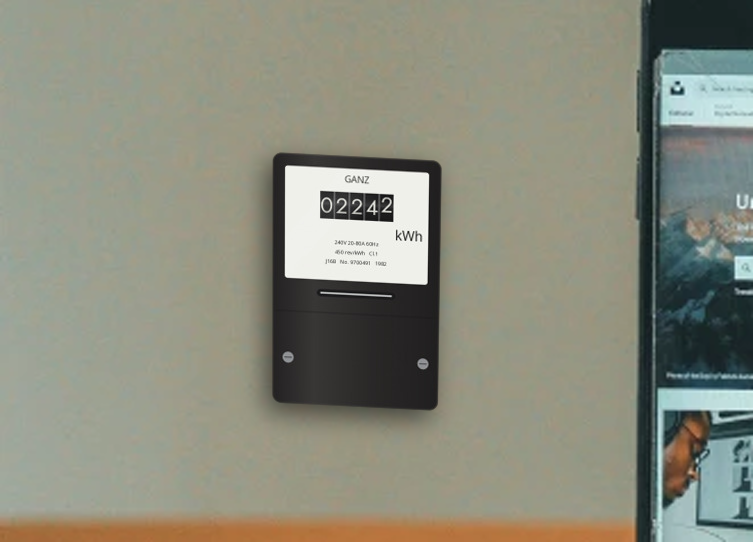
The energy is 2242 kWh
